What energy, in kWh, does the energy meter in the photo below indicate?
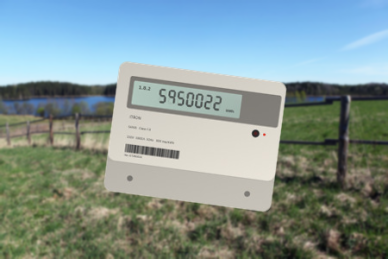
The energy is 5950022 kWh
